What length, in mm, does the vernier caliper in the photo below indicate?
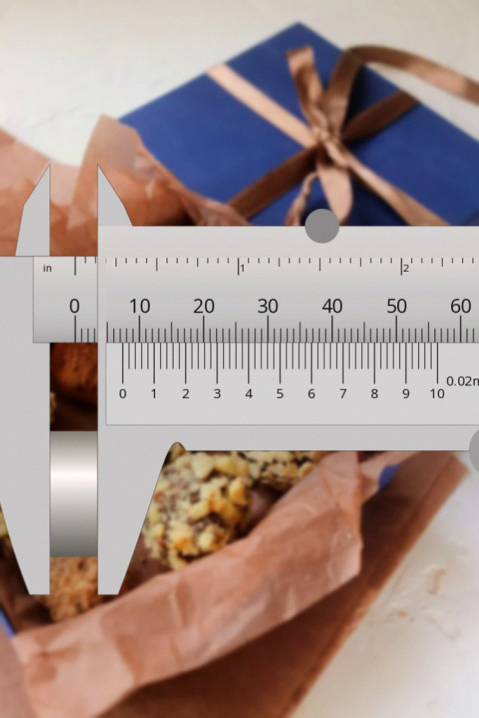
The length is 7.4 mm
